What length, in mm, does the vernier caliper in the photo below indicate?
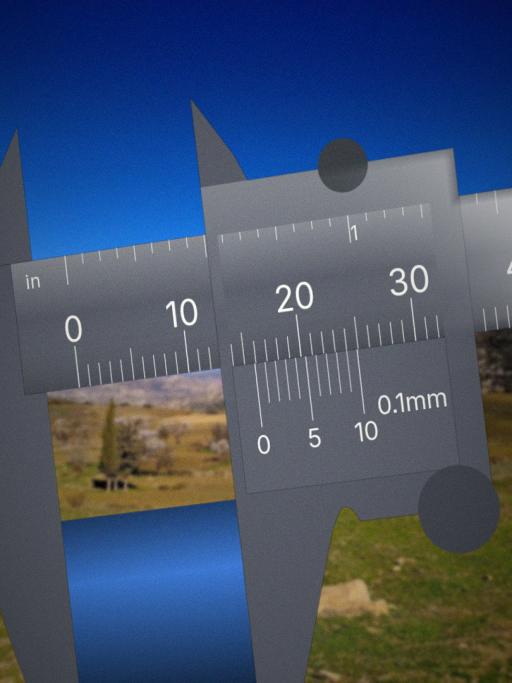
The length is 15.9 mm
